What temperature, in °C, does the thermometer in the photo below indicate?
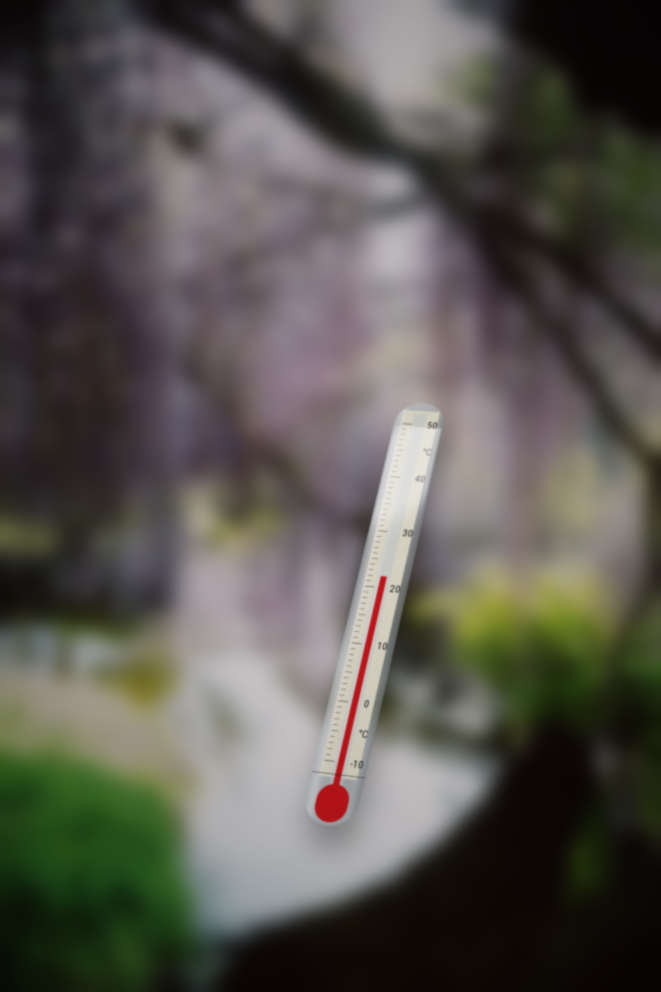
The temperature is 22 °C
